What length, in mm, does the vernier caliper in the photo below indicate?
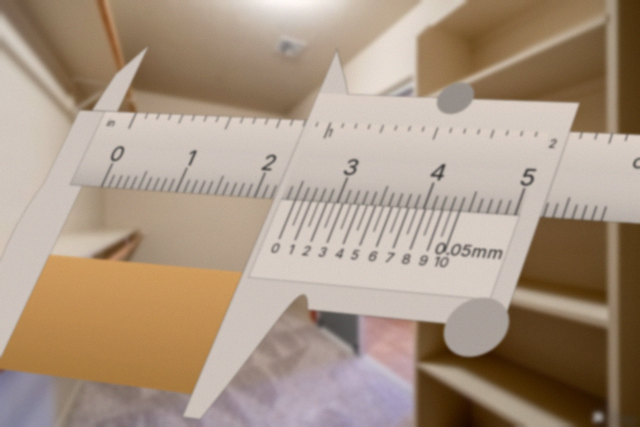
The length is 25.0 mm
